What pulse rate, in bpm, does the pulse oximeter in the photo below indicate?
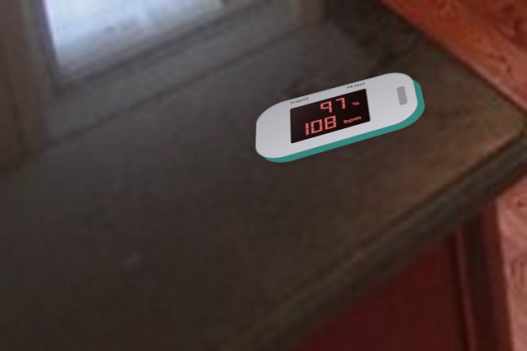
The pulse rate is 108 bpm
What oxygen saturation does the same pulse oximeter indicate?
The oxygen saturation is 97 %
